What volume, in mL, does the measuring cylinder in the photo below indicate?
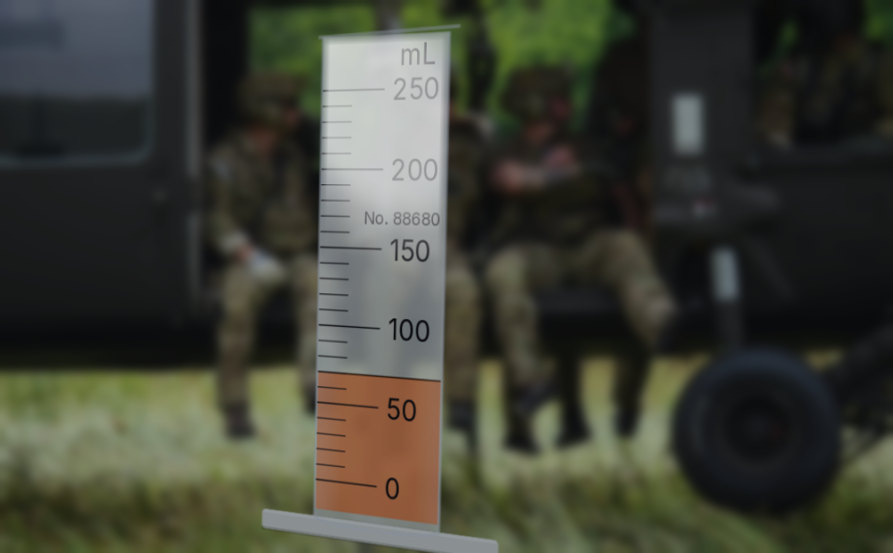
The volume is 70 mL
